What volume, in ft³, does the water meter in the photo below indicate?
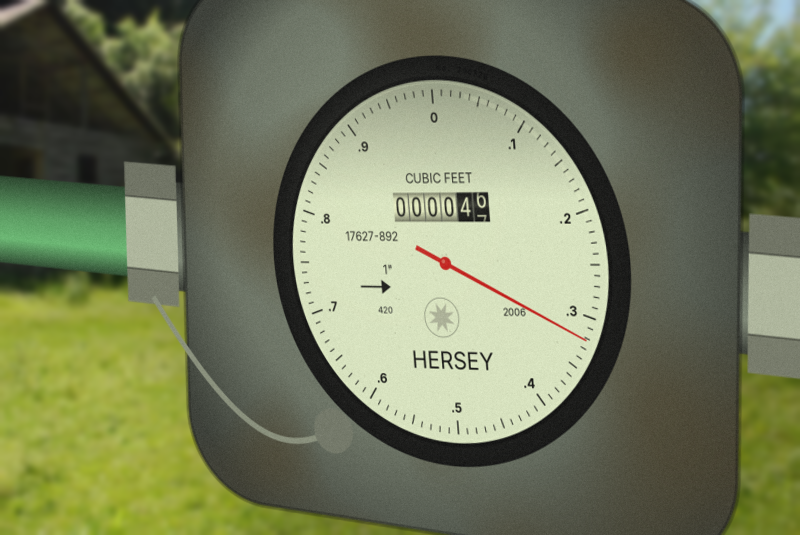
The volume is 46.32 ft³
